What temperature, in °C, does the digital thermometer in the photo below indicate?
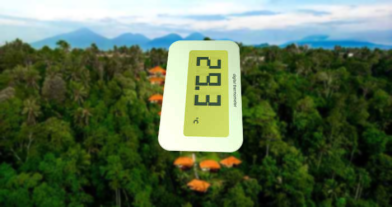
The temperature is 29.3 °C
